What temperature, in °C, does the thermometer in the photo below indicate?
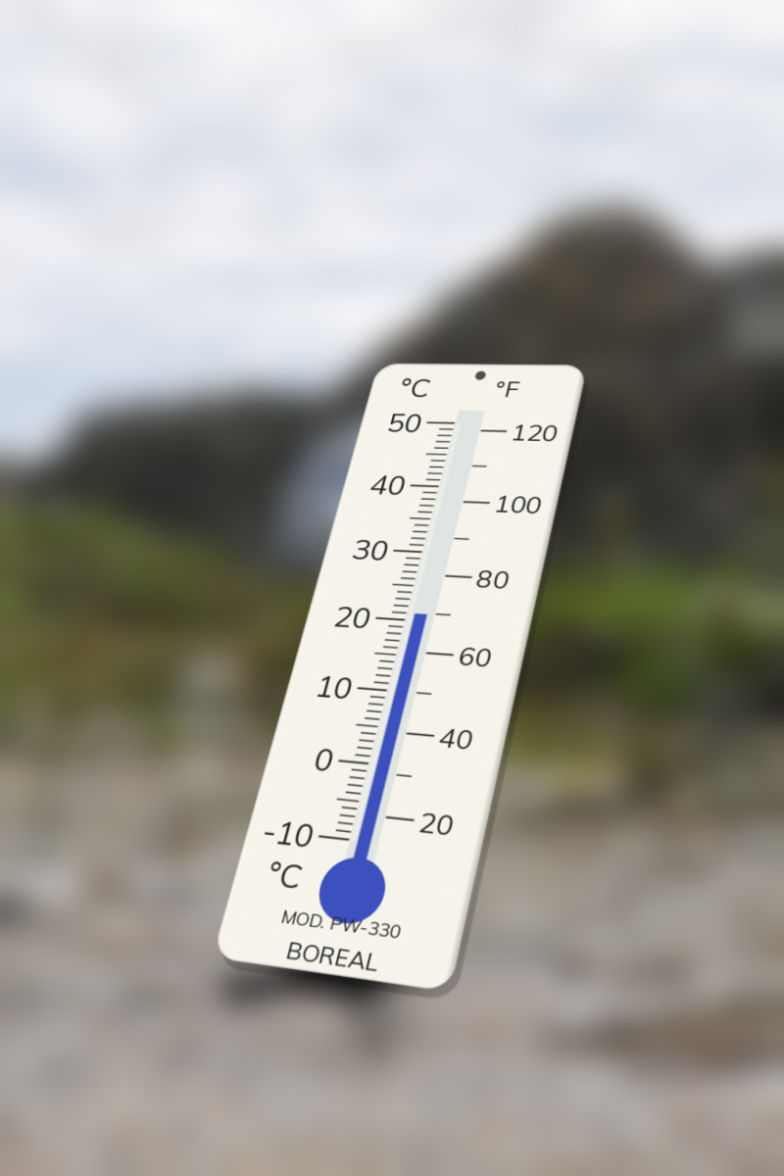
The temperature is 21 °C
